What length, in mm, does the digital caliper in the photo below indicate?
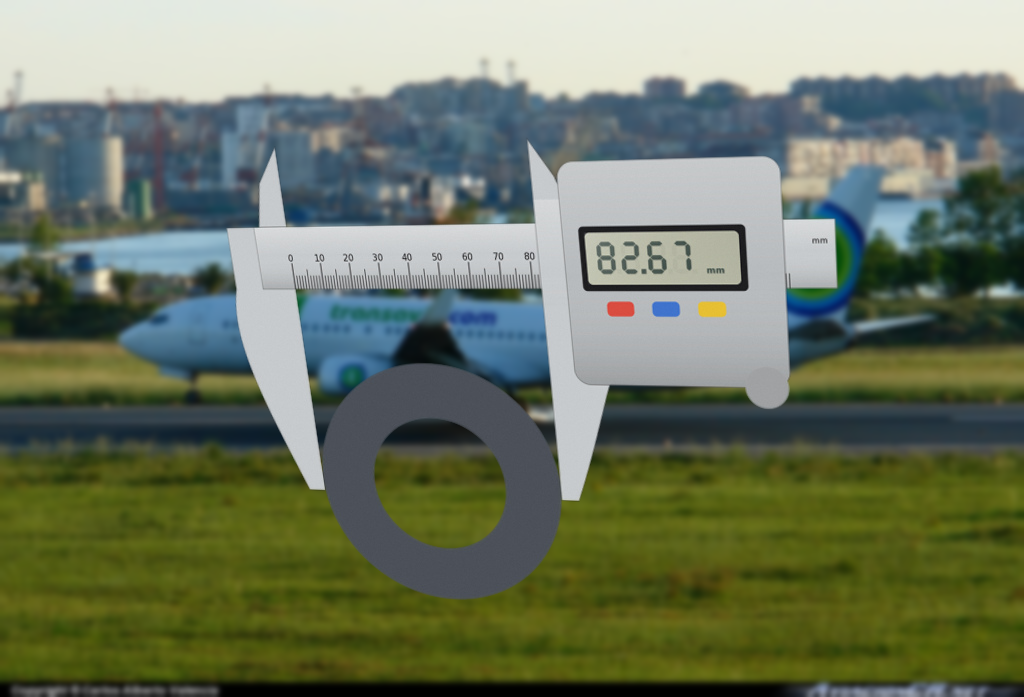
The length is 82.67 mm
